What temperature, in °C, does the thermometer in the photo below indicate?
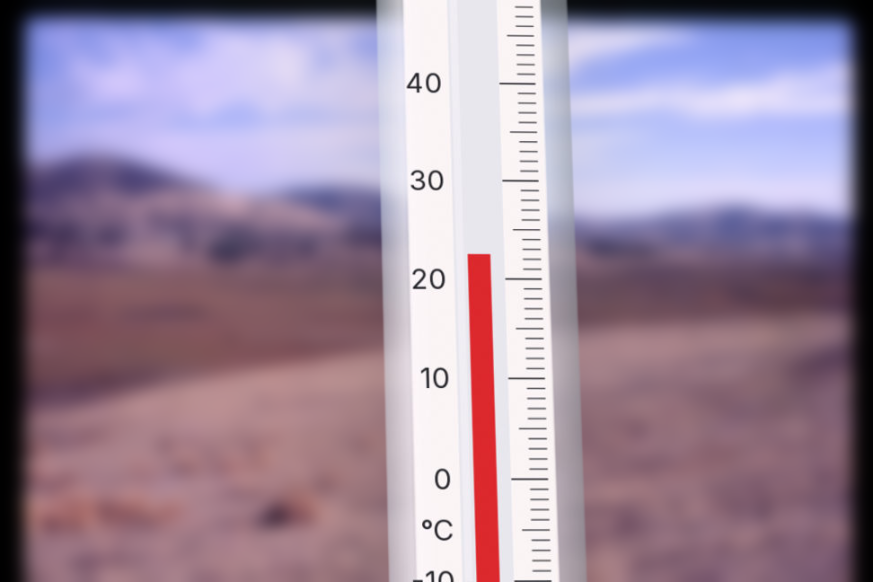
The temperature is 22.5 °C
